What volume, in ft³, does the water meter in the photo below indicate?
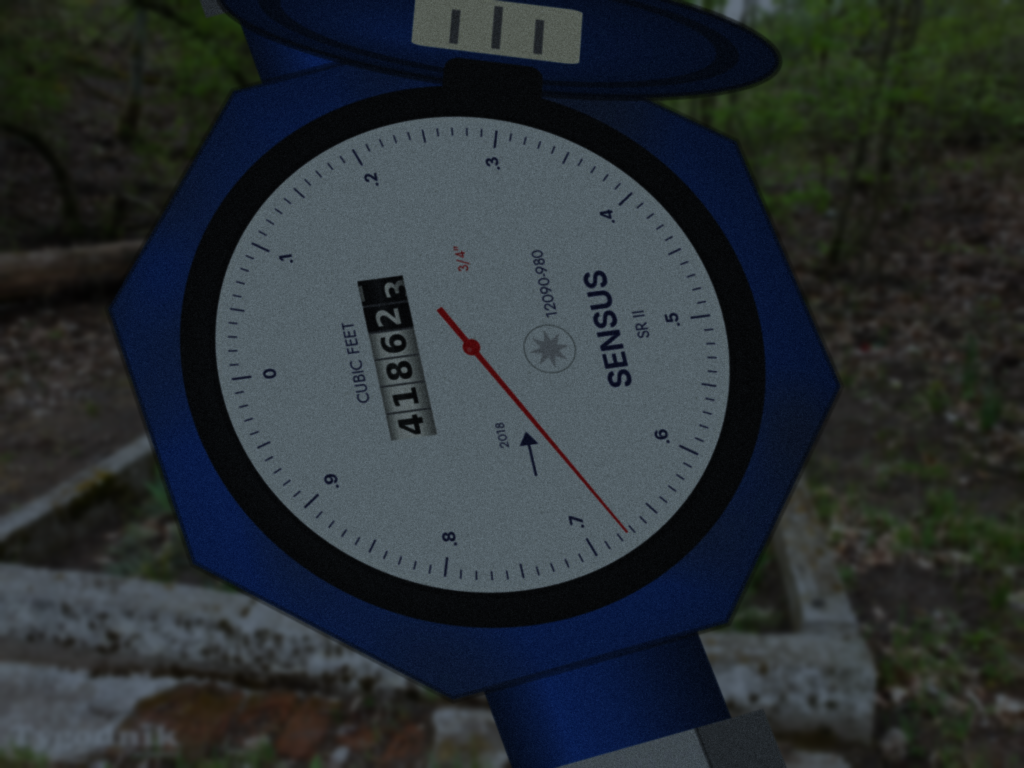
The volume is 418622.67 ft³
